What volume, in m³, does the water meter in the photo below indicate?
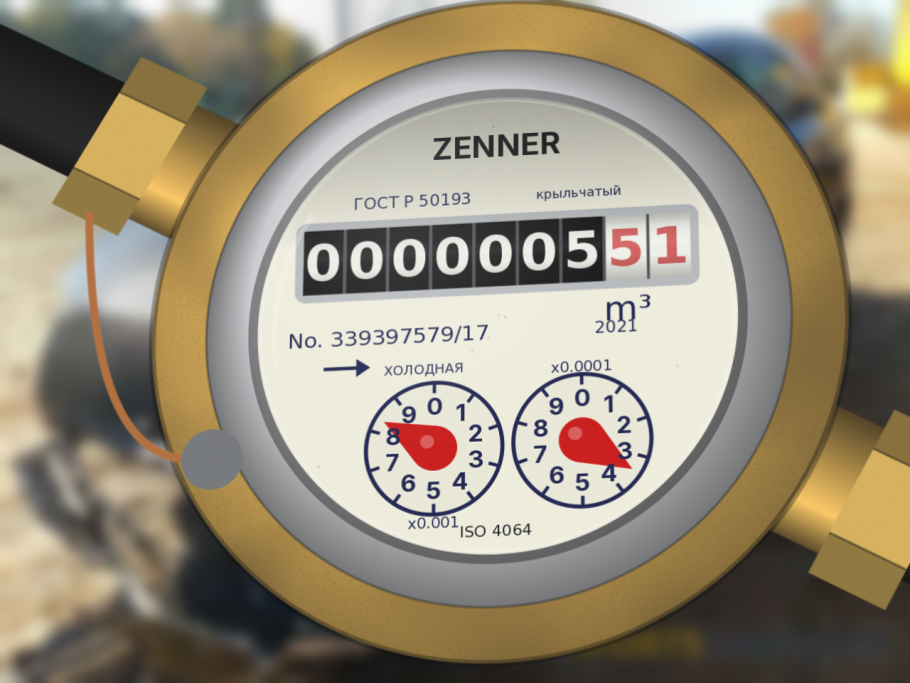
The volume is 5.5183 m³
